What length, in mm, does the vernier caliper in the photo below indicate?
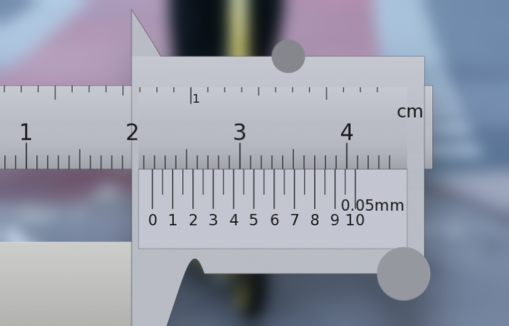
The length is 21.8 mm
